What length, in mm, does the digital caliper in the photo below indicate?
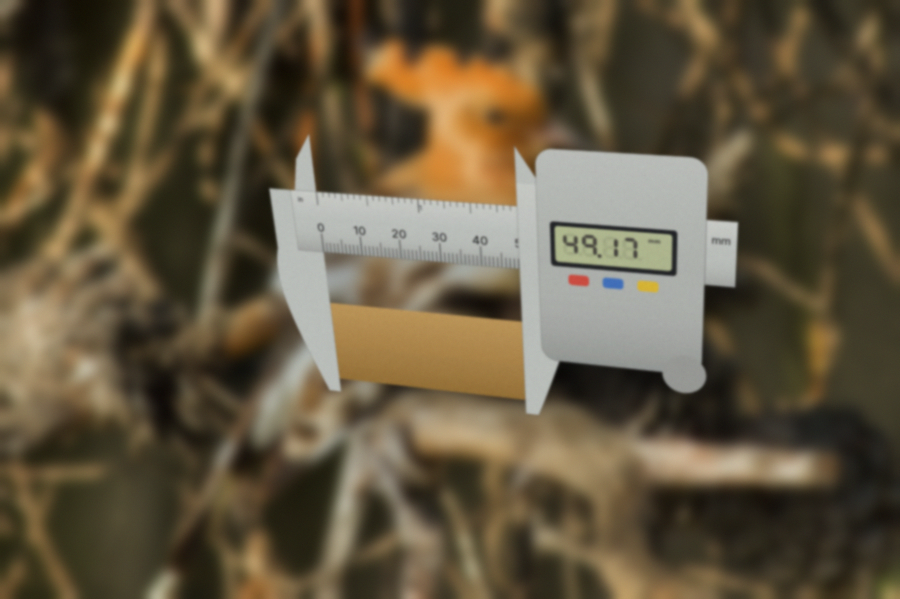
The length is 49.17 mm
